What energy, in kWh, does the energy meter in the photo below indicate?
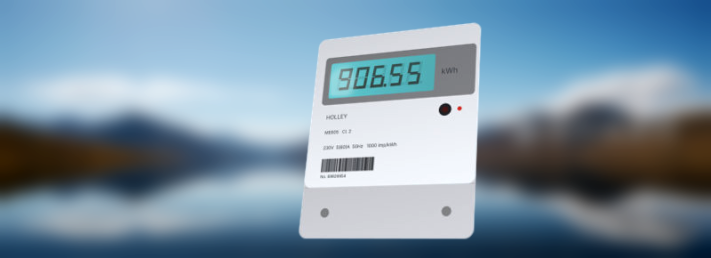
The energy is 906.55 kWh
